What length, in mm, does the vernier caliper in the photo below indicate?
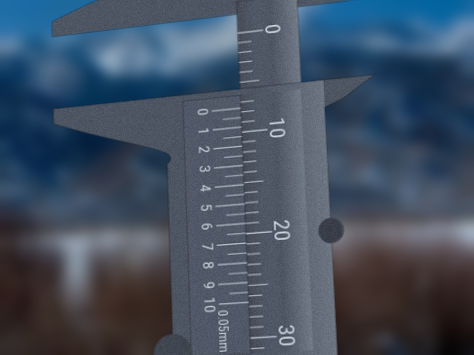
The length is 7.6 mm
